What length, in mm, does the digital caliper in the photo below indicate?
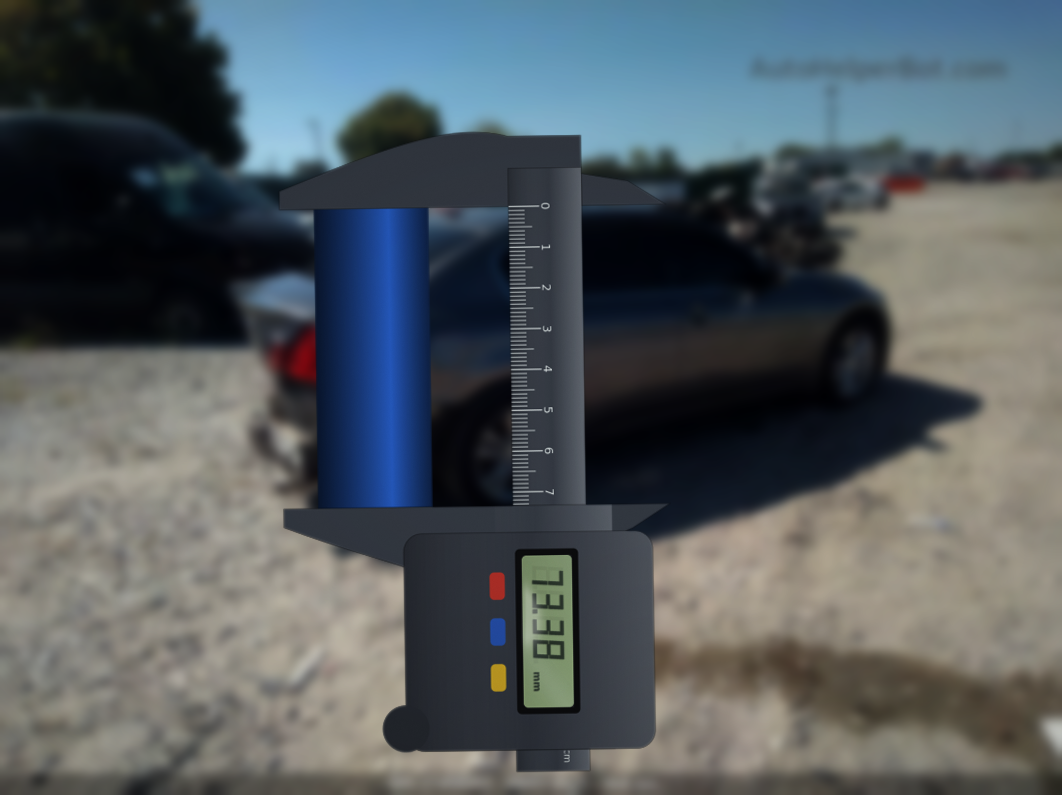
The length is 73.38 mm
